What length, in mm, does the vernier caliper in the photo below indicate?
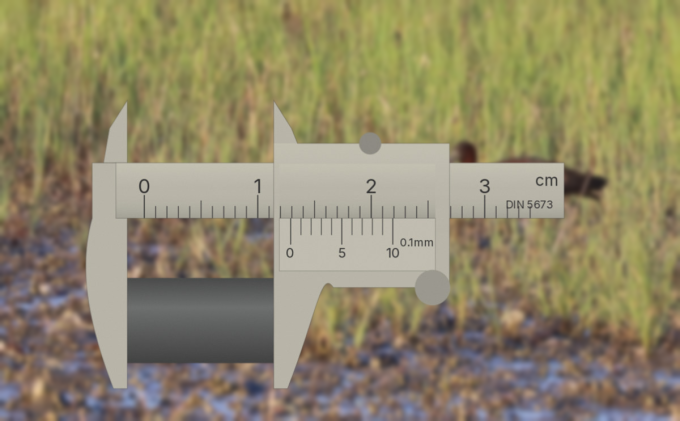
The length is 12.9 mm
